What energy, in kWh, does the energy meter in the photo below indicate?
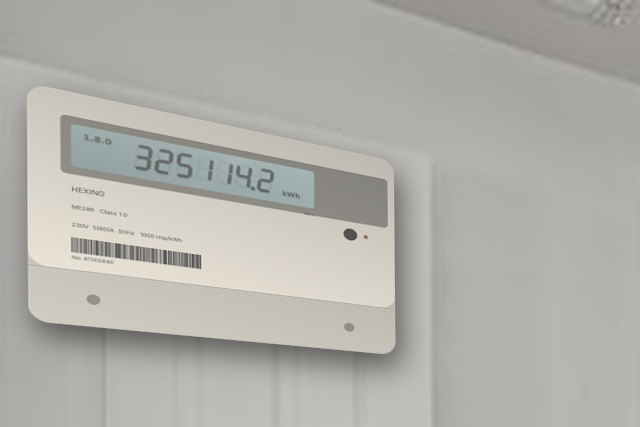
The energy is 325114.2 kWh
